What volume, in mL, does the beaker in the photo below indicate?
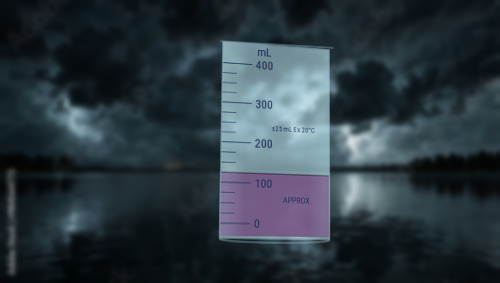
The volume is 125 mL
